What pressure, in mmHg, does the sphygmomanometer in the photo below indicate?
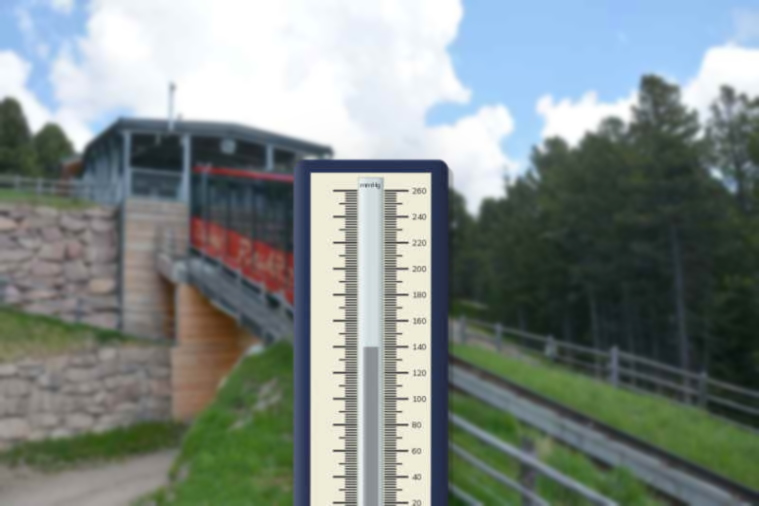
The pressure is 140 mmHg
